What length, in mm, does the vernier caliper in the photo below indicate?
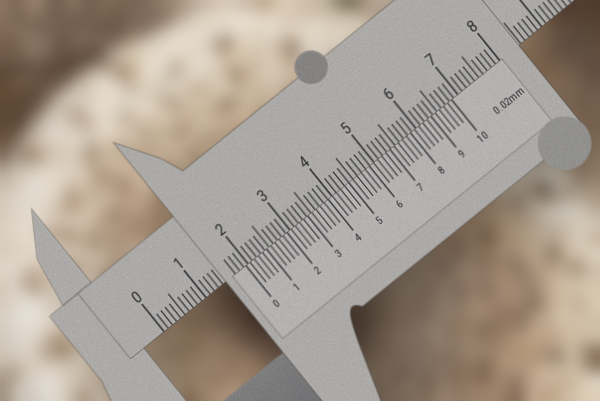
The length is 19.5 mm
